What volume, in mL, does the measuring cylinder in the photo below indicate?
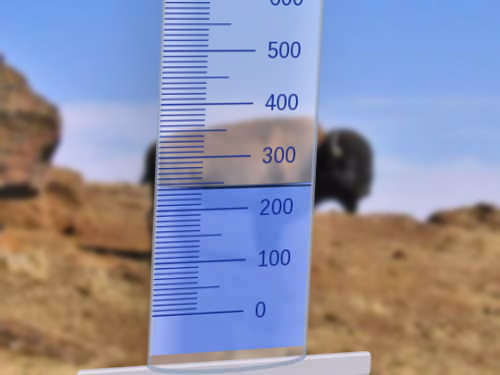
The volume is 240 mL
